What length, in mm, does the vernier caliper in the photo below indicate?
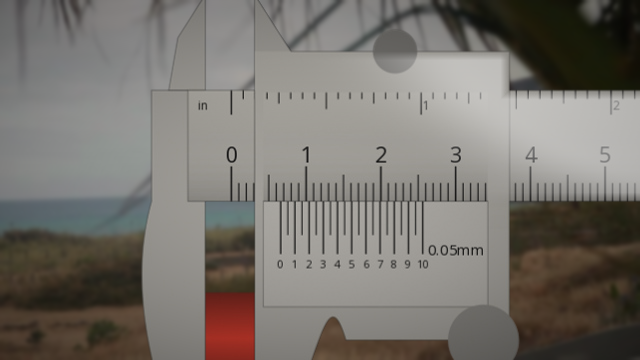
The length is 6.6 mm
